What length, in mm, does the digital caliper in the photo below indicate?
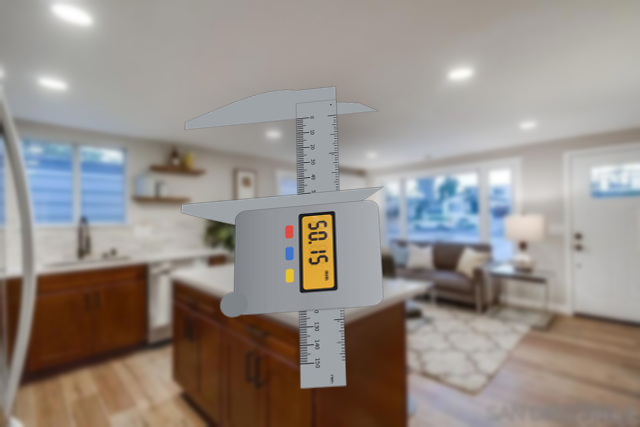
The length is 50.15 mm
